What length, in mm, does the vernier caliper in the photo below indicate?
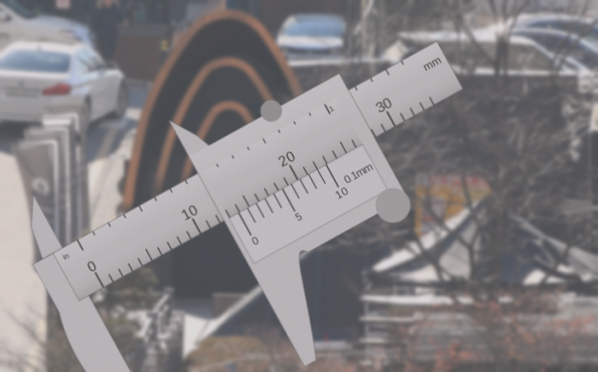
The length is 13.9 mm
